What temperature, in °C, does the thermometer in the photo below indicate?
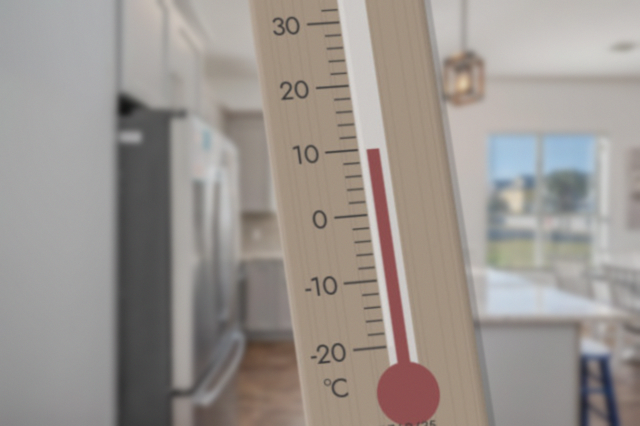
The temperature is 10 °C
